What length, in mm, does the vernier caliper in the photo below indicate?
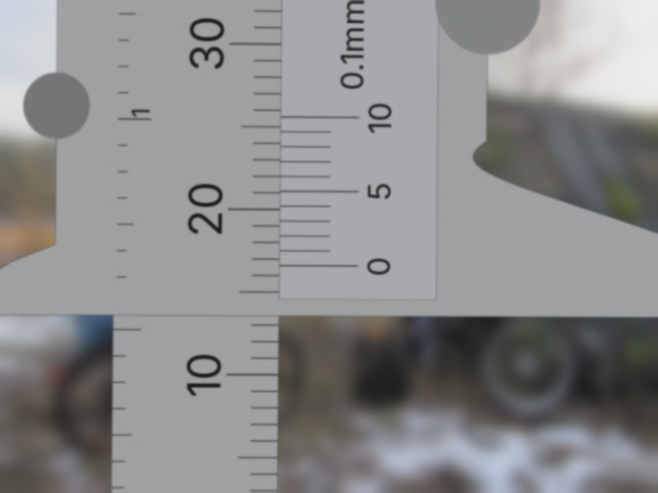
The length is 16.6 mm
